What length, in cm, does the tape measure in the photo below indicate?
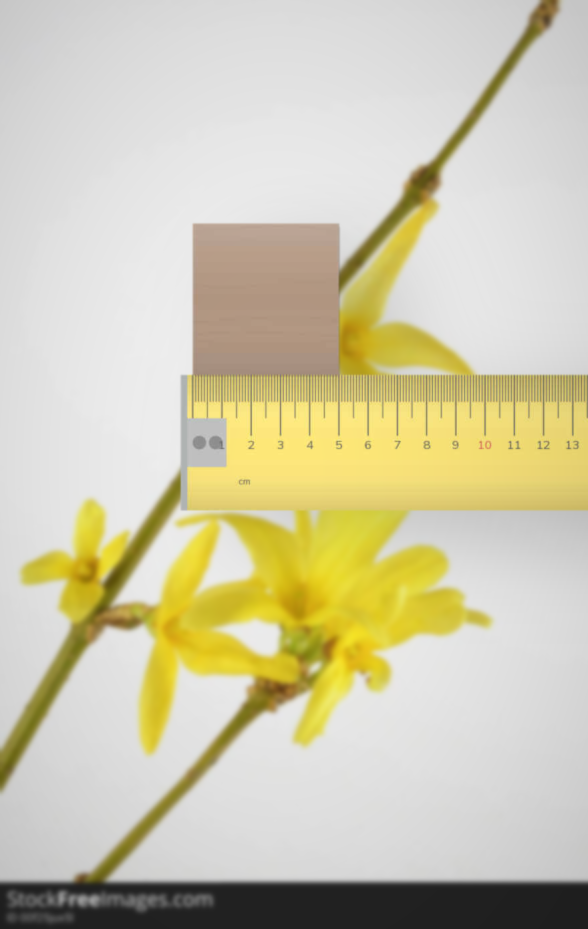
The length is 5 cm
